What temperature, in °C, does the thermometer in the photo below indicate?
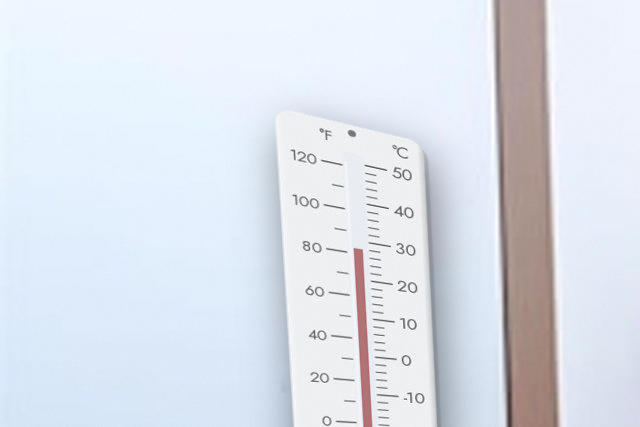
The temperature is 28 °C
